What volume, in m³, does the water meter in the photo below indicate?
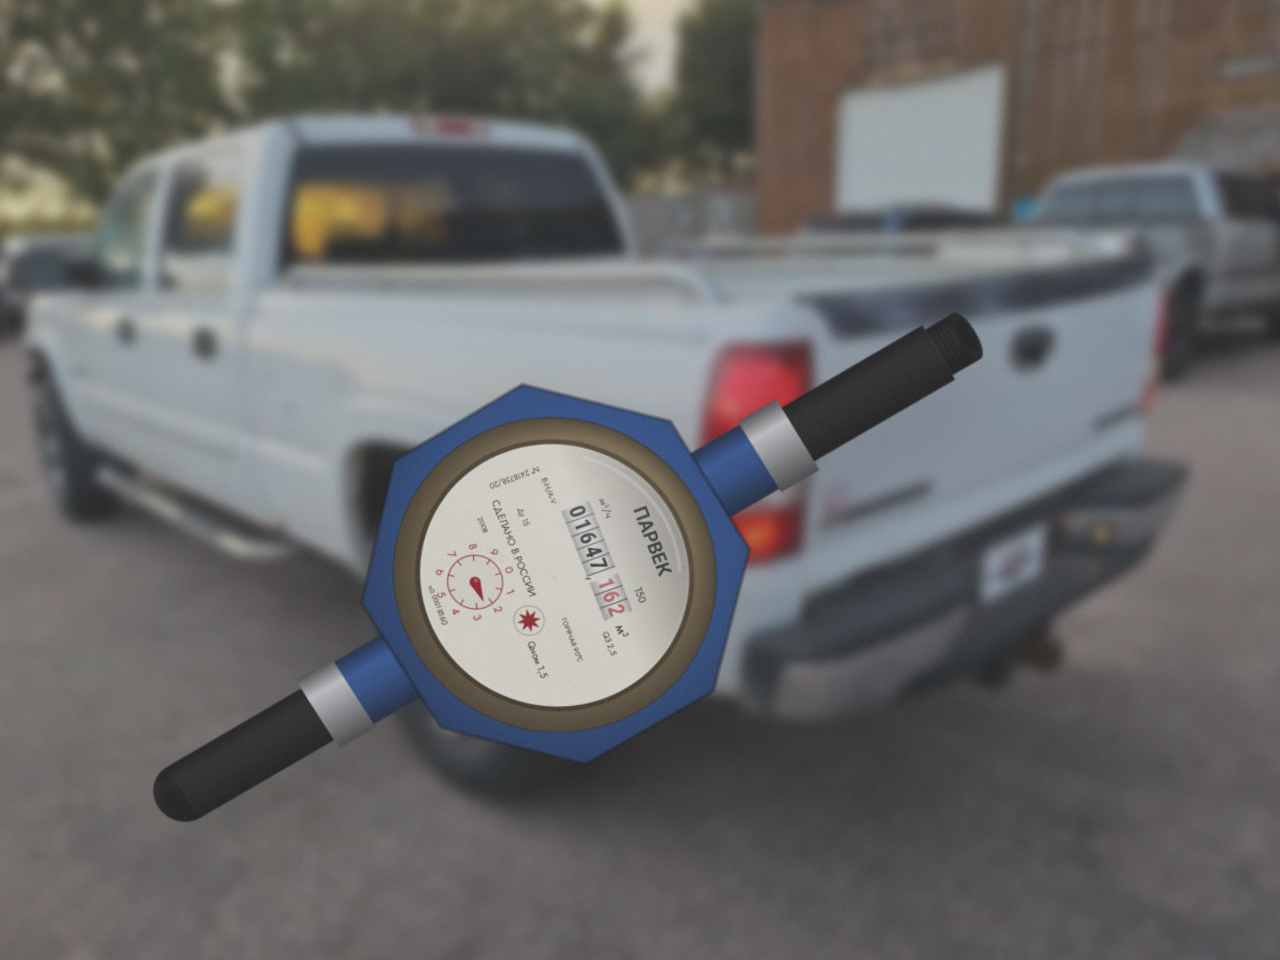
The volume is 1647.1622 m³
